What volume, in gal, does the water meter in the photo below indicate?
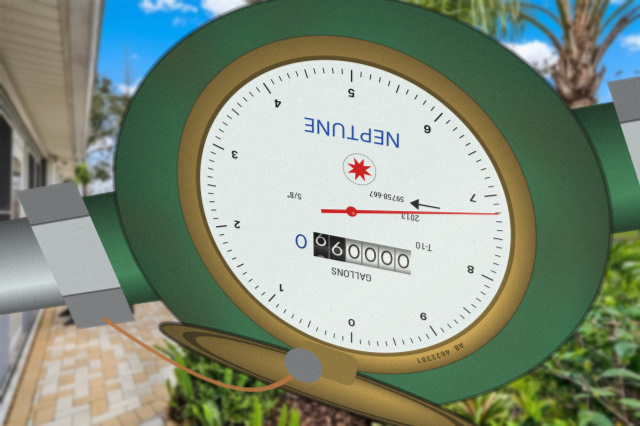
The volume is 987.2 gal
